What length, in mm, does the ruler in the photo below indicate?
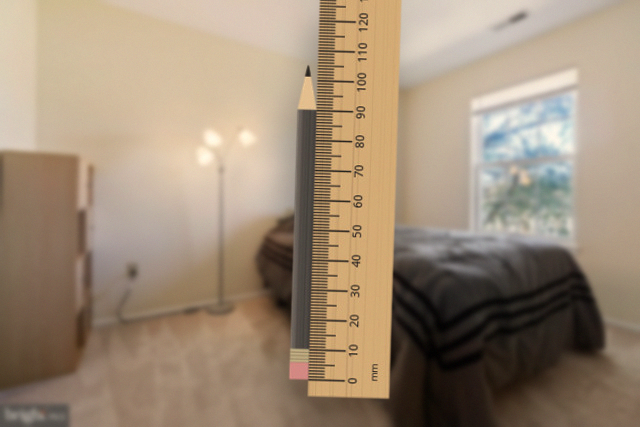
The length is 105 mm
